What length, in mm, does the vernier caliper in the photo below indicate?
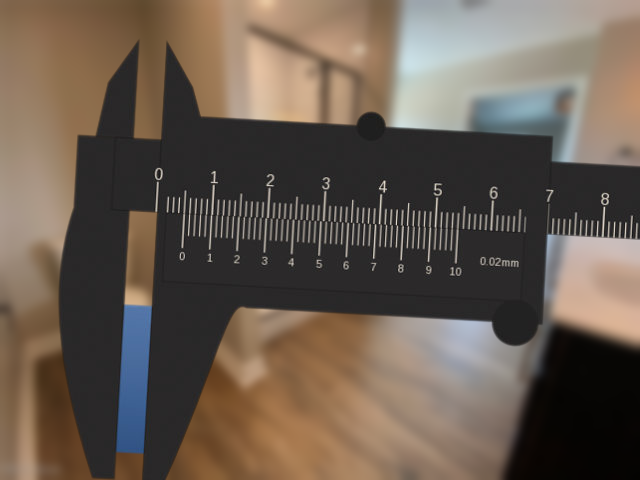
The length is 5.0 mm
